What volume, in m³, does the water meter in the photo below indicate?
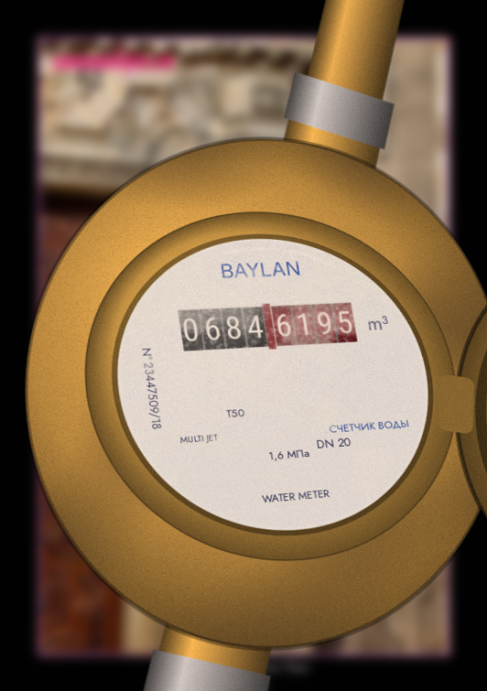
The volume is 684.6195 m³
